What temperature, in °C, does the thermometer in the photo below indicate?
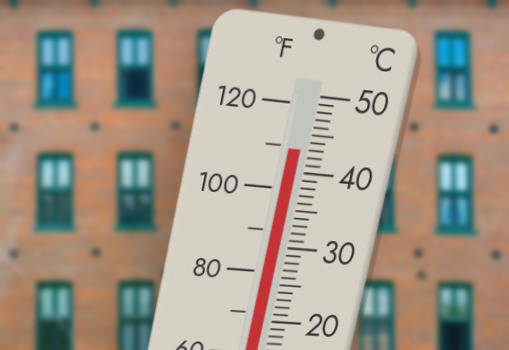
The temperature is 43 °C
